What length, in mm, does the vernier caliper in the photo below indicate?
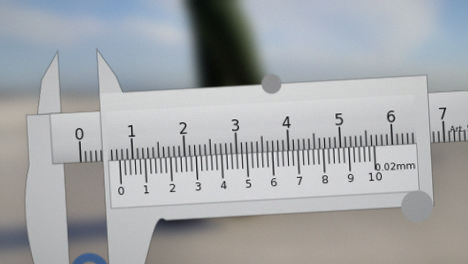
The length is 7.5 mm
